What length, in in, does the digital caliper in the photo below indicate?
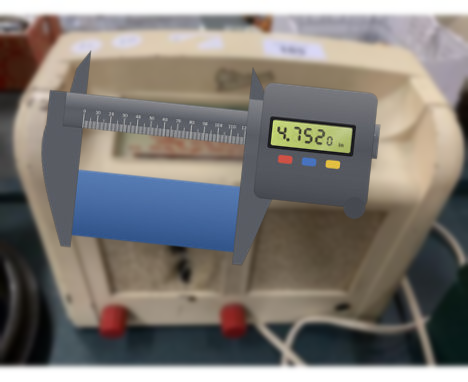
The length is 4.7520 in
